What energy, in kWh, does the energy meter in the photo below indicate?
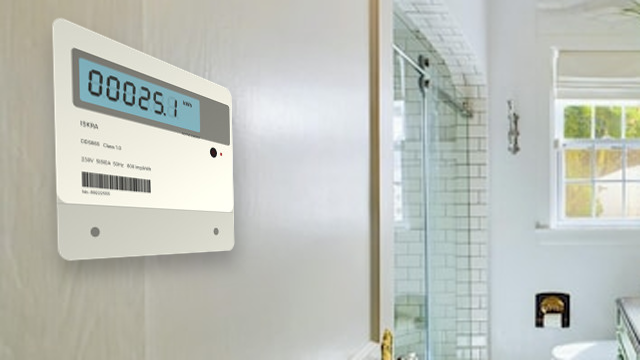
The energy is 25.1 kWh
